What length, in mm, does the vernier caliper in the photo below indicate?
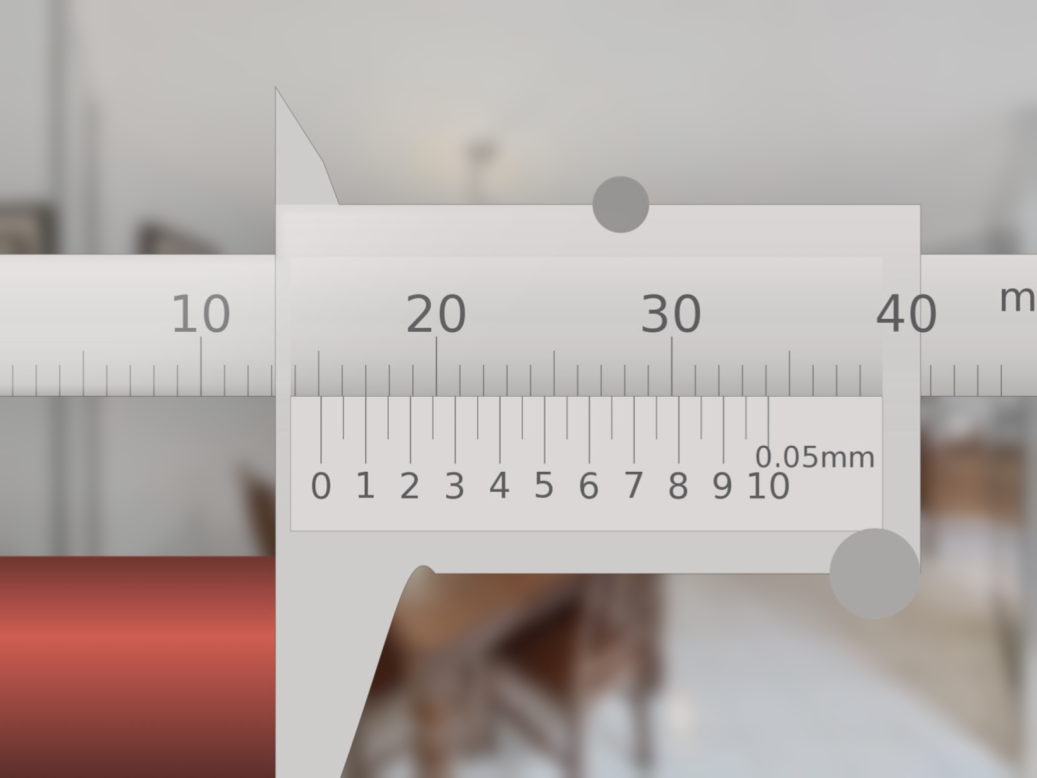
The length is 15.10 mm
